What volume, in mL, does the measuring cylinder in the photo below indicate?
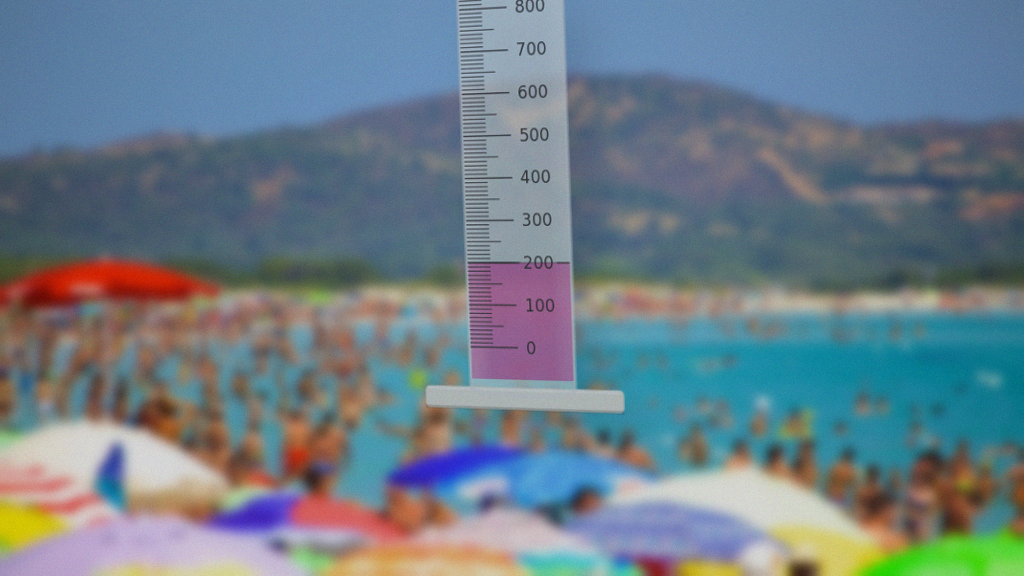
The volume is 200 mL
